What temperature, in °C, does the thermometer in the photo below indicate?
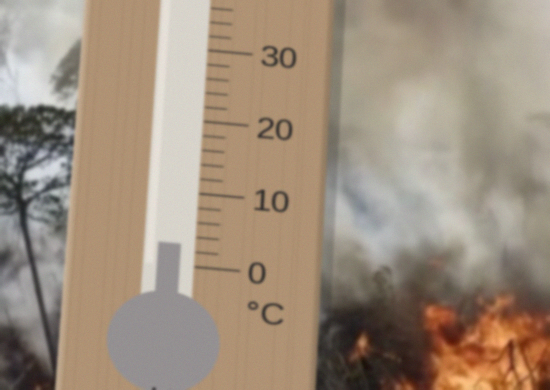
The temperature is 3 °C
